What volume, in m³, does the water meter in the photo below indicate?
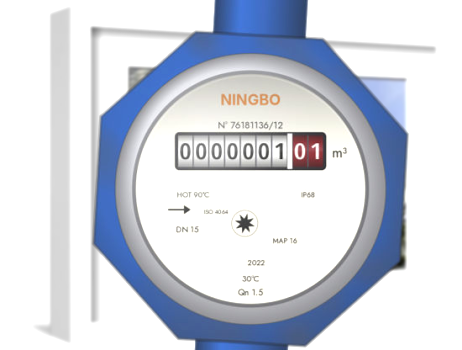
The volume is 1.01 m³
